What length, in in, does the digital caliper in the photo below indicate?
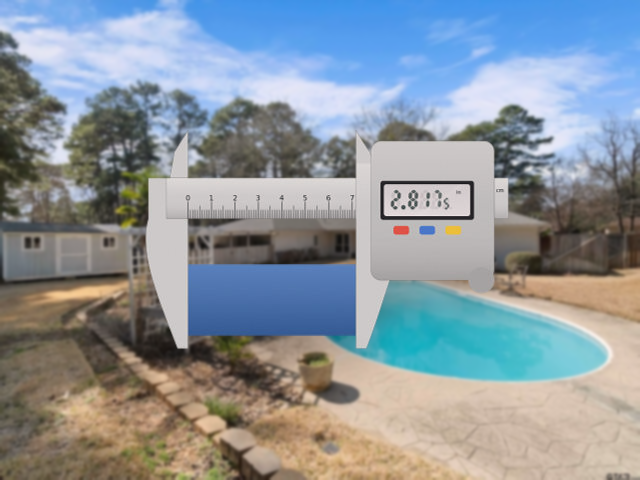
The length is 2.8175 in
